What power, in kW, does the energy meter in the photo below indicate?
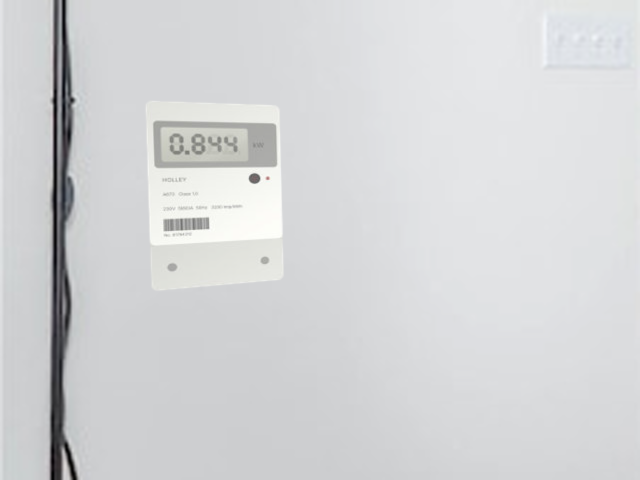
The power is 0.844 kW
